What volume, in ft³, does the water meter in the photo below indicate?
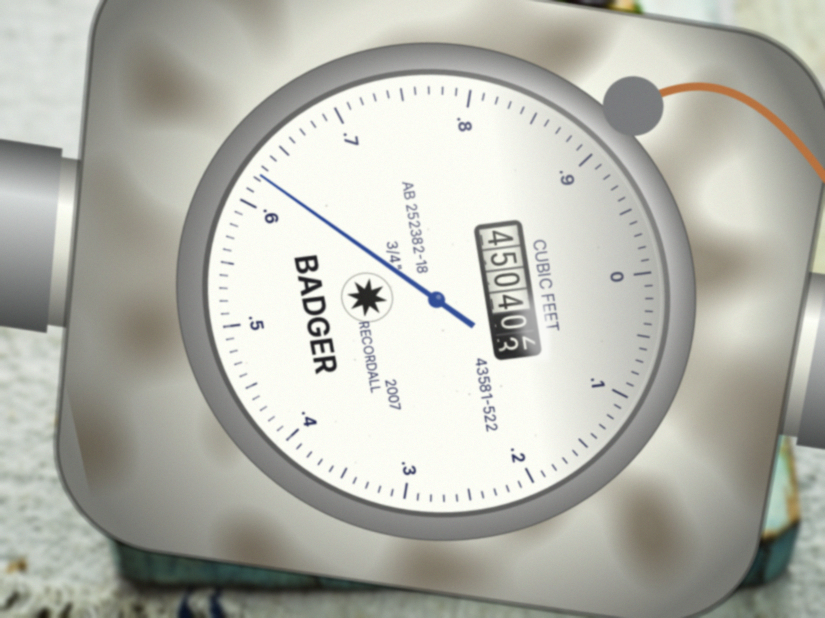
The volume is 450402.62 ft³
